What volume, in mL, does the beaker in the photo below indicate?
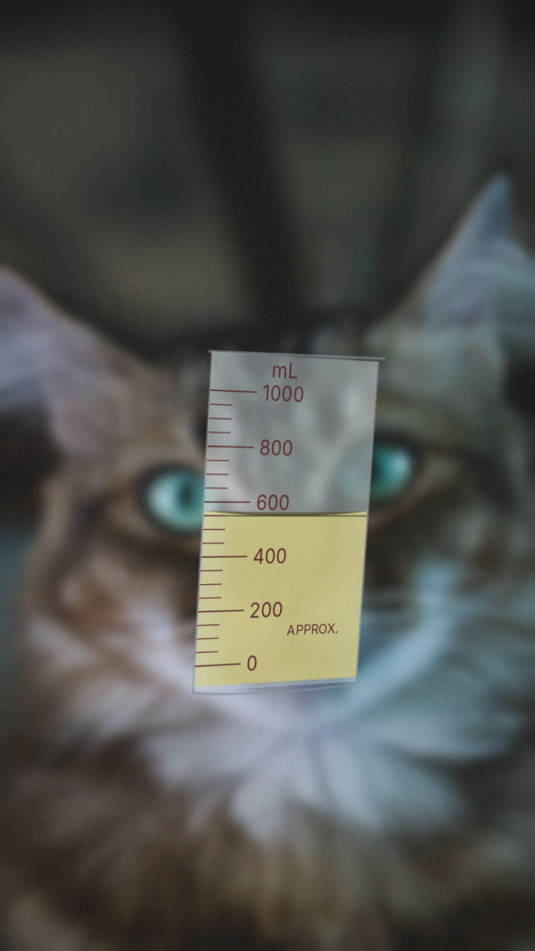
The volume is 550 mL
